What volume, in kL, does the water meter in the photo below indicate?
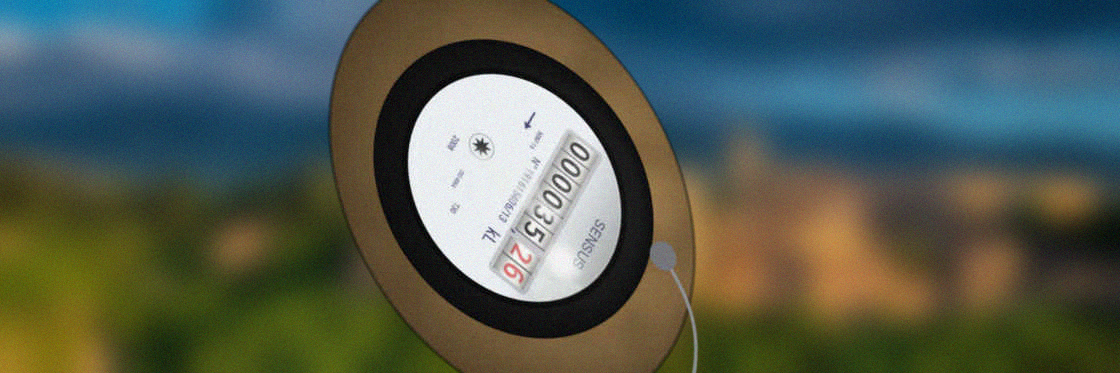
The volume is 35.26 kL
